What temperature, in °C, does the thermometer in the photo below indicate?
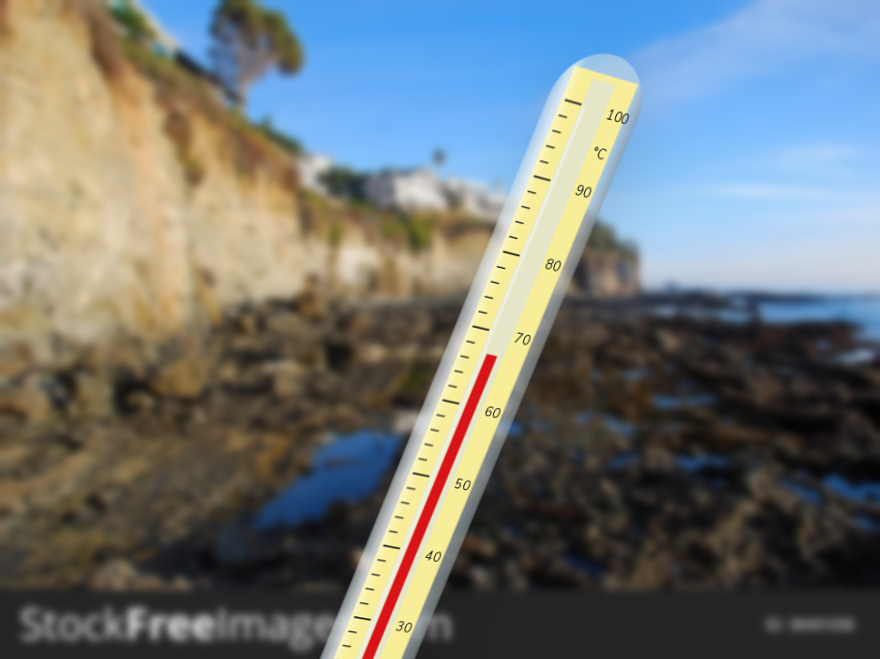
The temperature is 67 °C
